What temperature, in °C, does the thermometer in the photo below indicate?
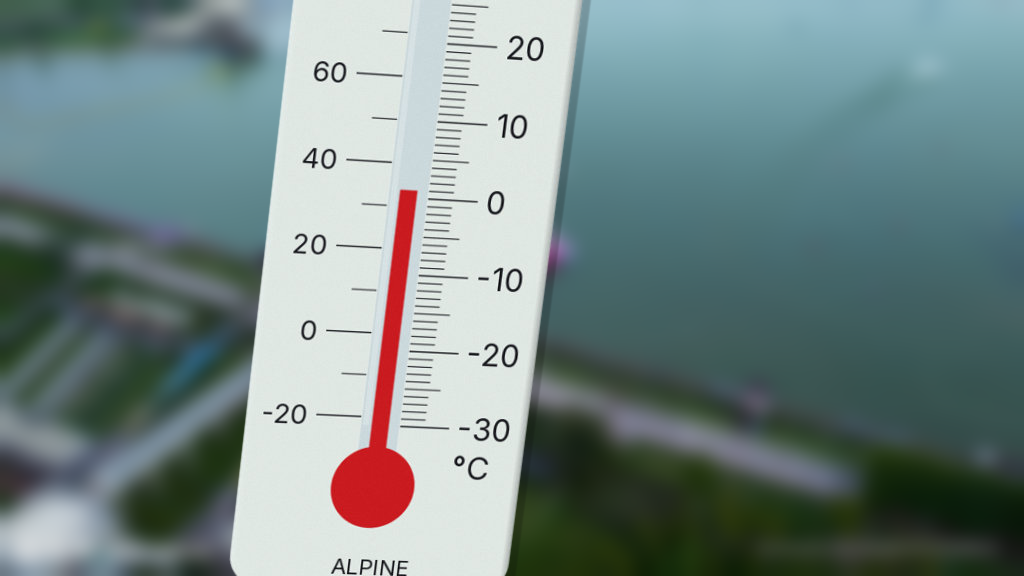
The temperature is 1 °C
